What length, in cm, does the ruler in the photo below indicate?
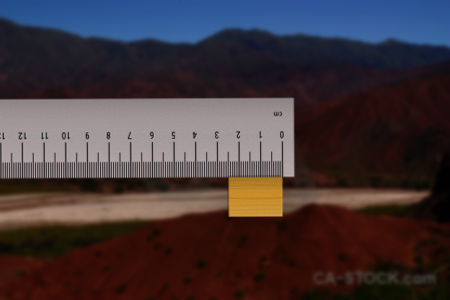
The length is 2.5 cm
